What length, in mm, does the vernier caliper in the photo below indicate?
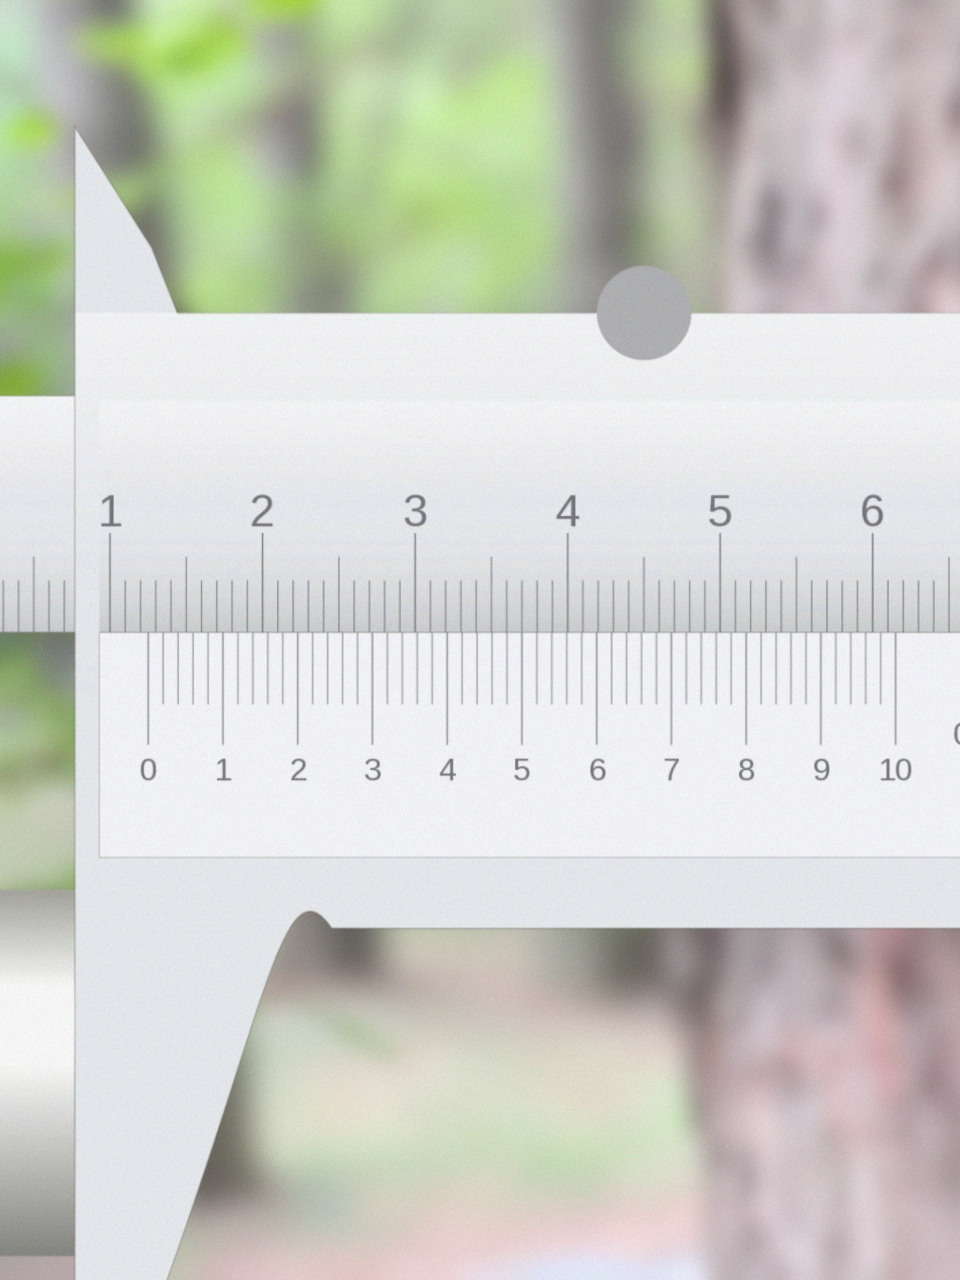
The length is 12.5 mm
